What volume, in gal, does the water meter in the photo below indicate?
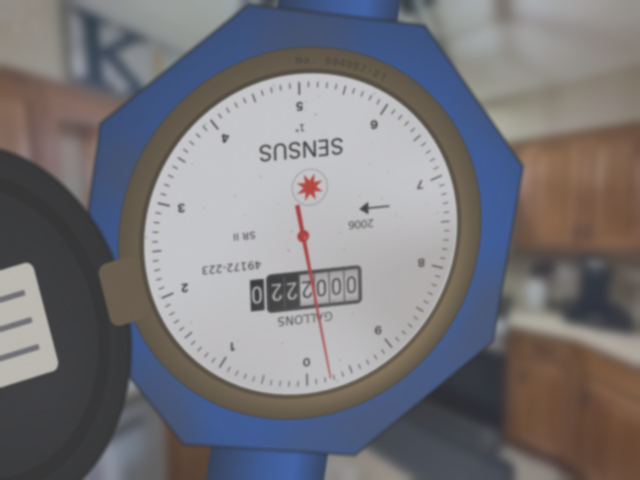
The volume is 2219.7 gal
